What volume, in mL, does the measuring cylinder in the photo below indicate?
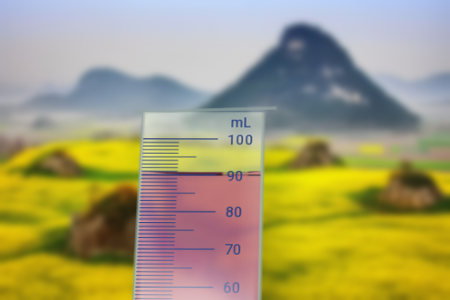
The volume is 90 mL
